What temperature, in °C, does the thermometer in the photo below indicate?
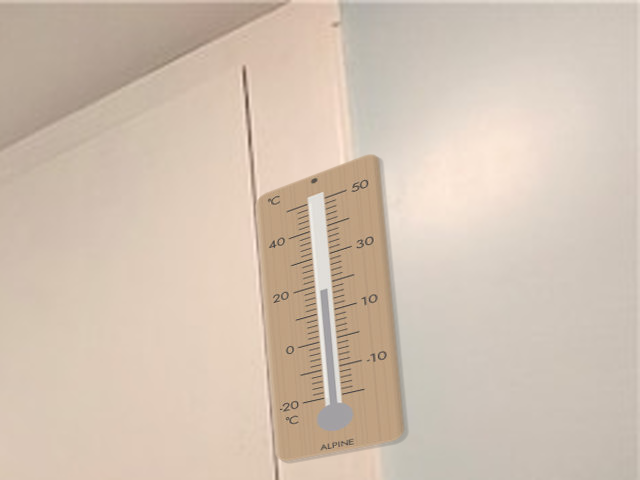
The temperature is 18 °C
